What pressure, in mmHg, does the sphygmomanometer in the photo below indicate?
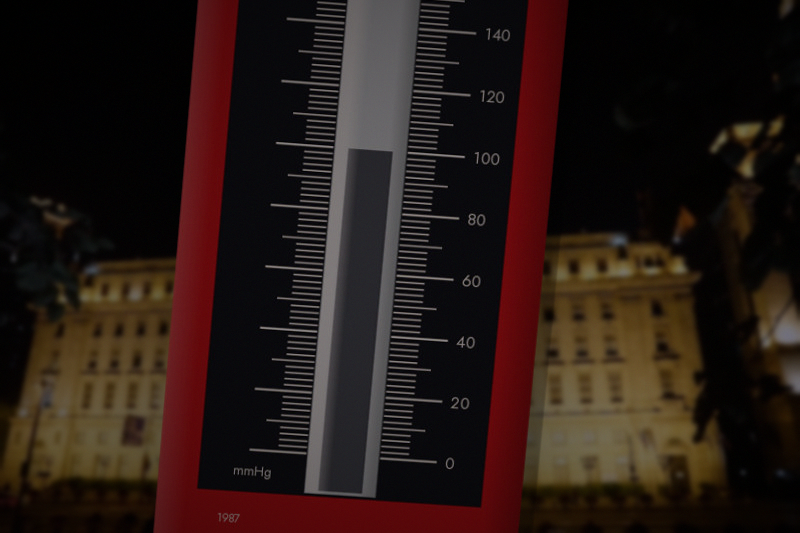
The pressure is 100 mmHg
